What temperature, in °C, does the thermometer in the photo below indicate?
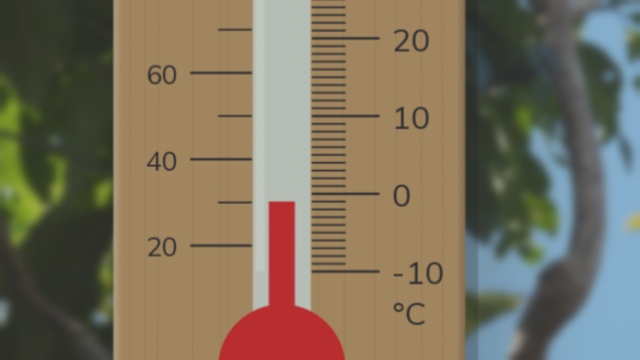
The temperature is -1 °C
